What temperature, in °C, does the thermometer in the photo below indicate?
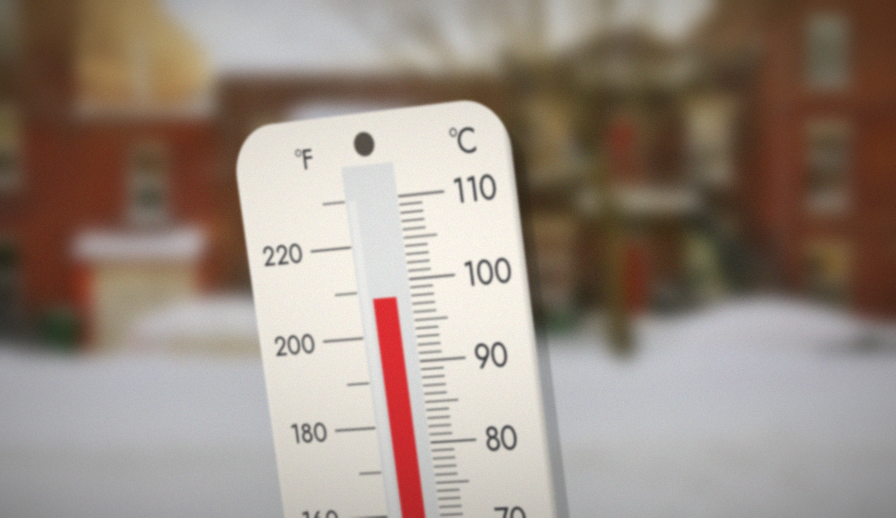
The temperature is 98 °C
